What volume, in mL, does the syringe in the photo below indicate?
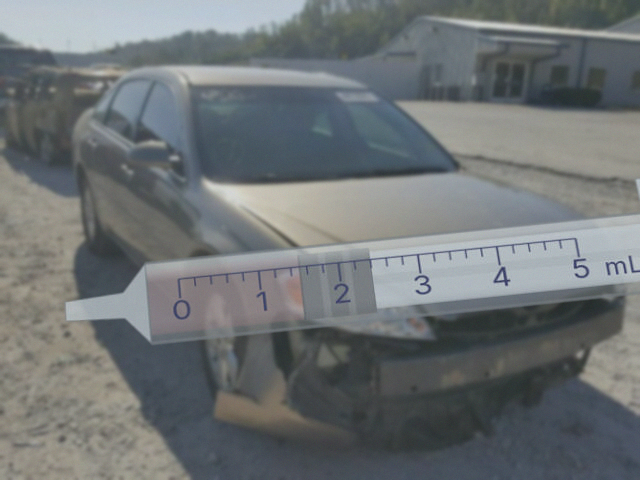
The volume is 1.5 mL
